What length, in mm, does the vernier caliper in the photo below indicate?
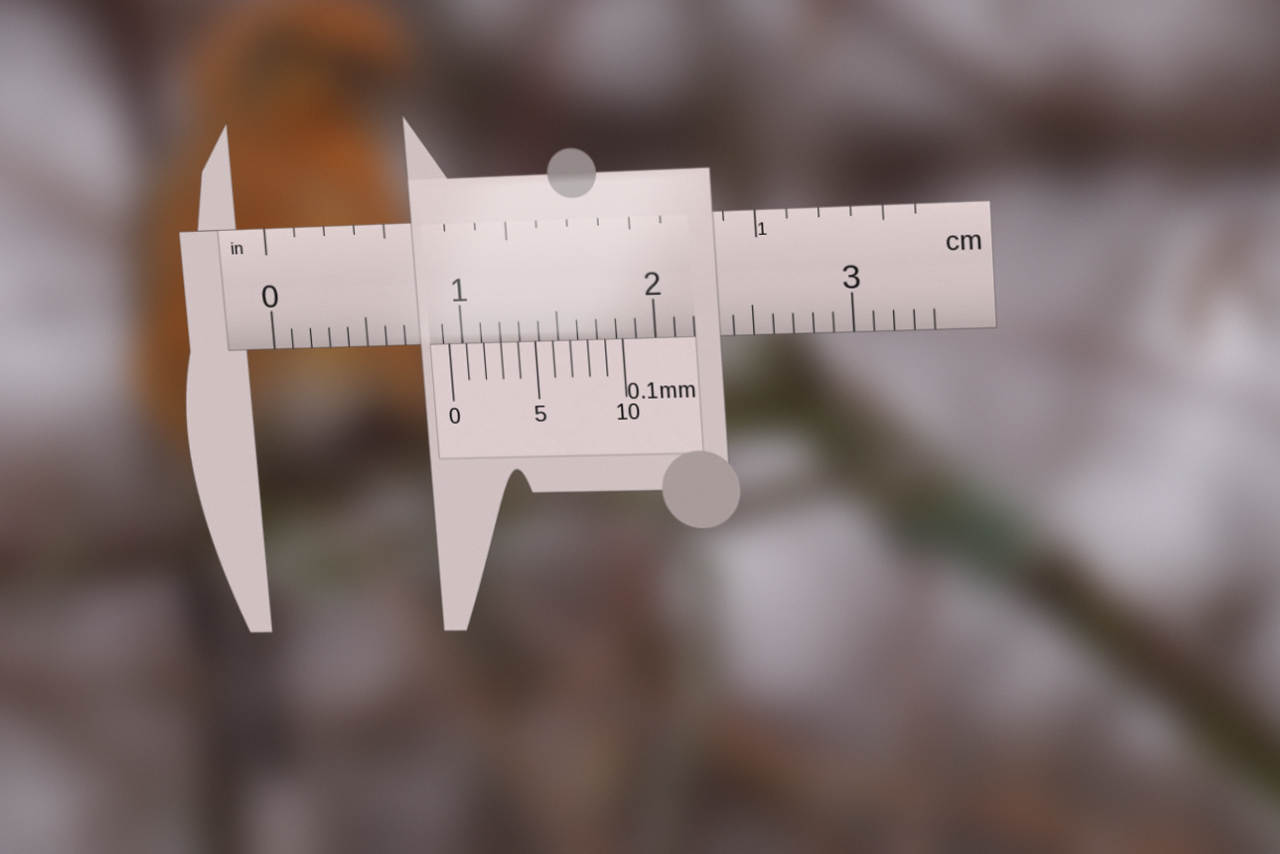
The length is 9.3 mm
